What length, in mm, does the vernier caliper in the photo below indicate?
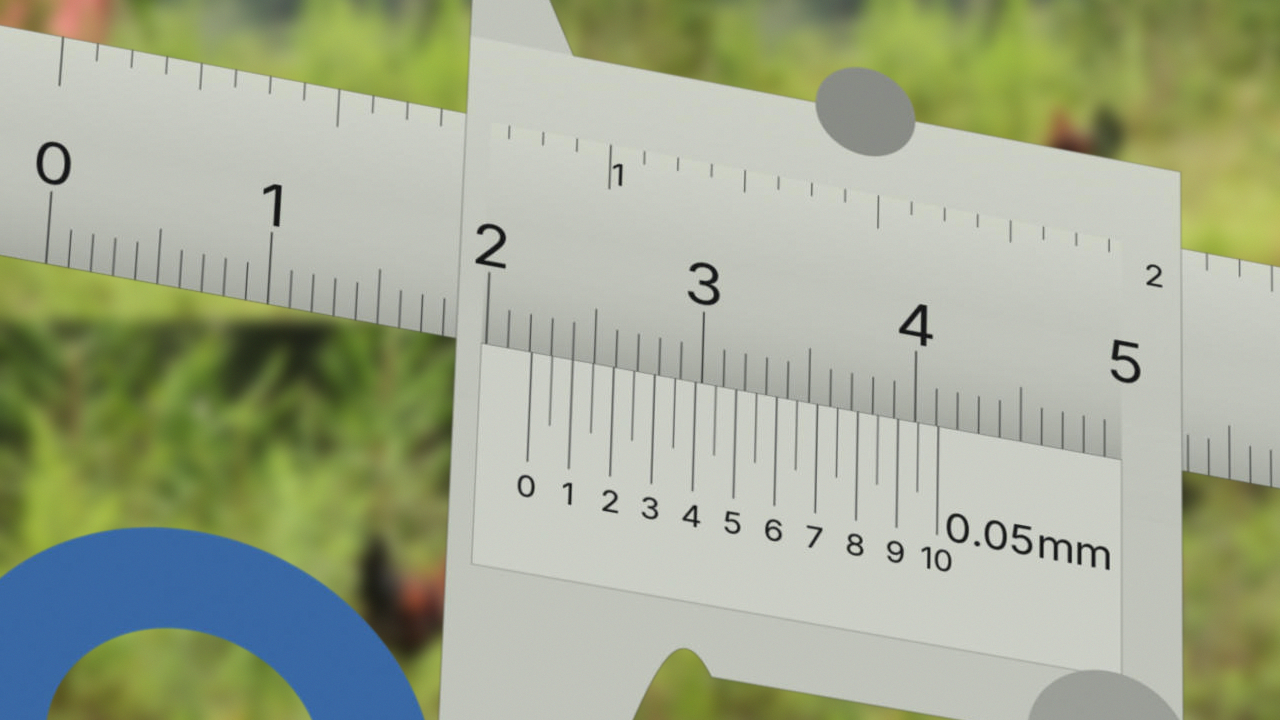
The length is 22.1 mm
